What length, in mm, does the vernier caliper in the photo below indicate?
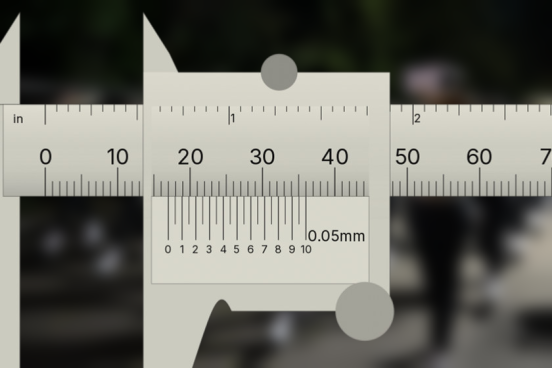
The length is 17.0 mm
